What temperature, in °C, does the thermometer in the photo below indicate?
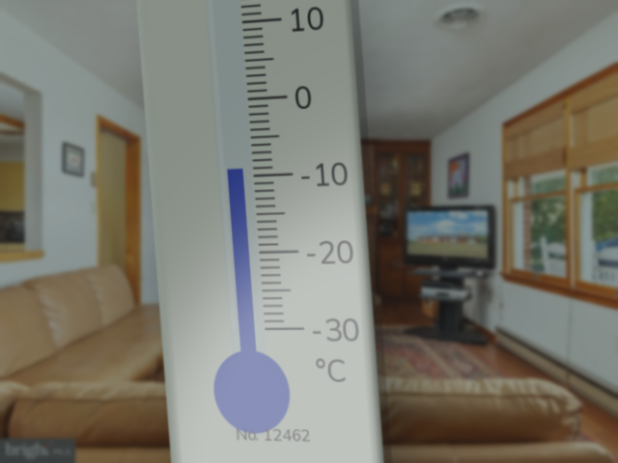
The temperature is -9 °C
